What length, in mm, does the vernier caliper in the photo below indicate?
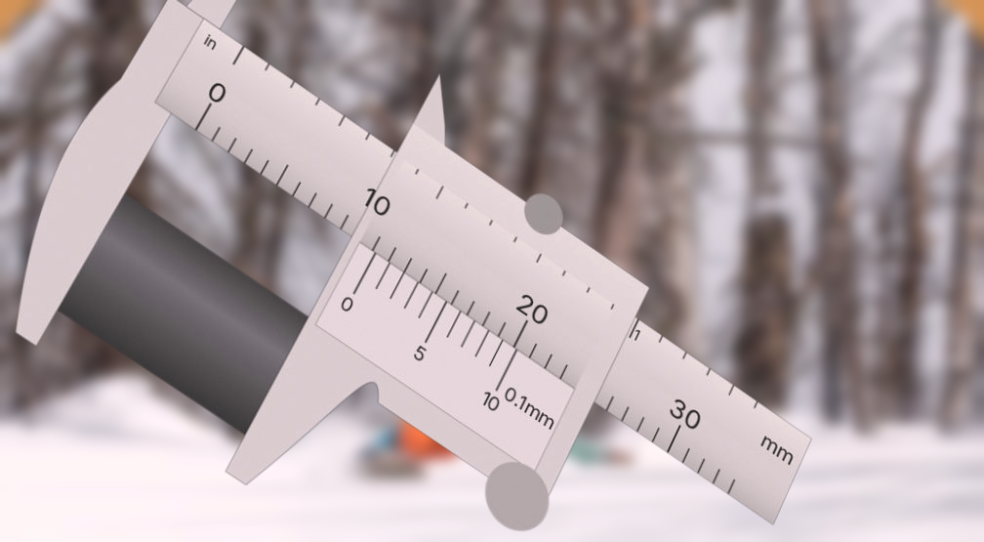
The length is 11.2 mm
